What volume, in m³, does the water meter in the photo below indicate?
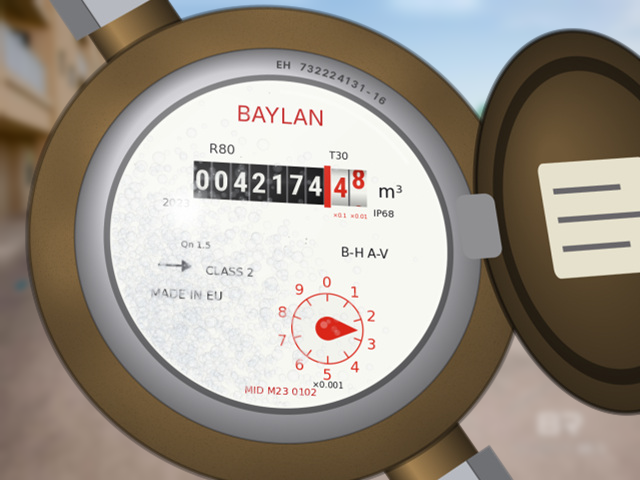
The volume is 42174.482 m³
